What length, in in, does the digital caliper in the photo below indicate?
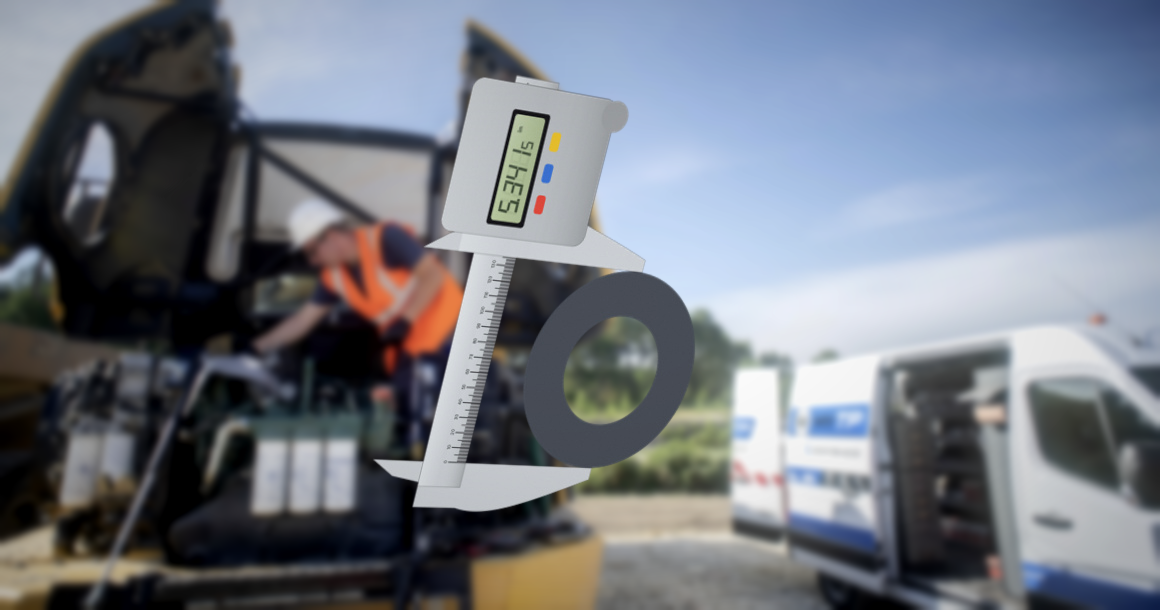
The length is 5.3415 in
